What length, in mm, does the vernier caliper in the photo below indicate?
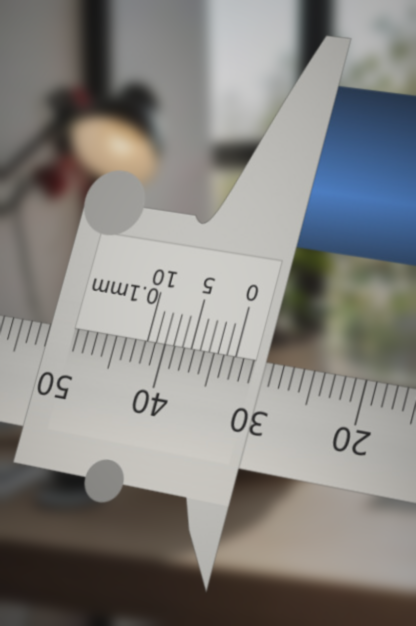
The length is 32.8 mm
